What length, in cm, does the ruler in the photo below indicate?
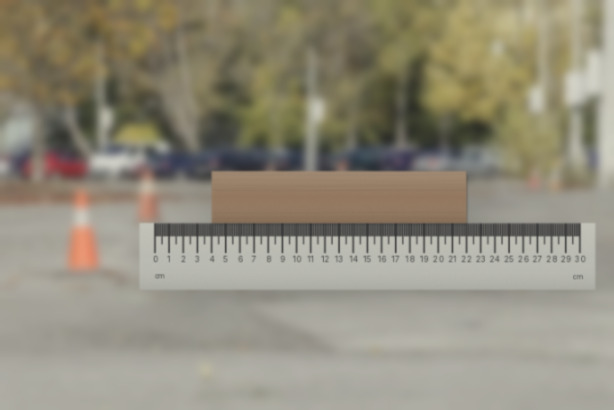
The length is 18 cm
